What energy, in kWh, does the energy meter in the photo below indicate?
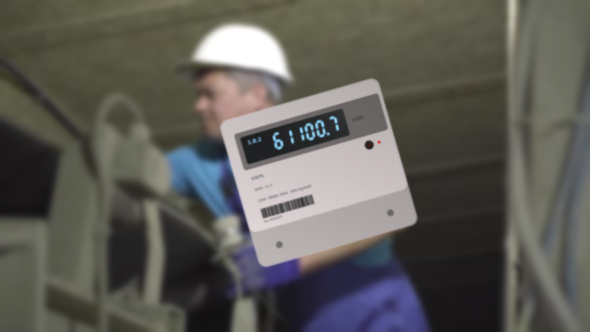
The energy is 61100.7 kWh
